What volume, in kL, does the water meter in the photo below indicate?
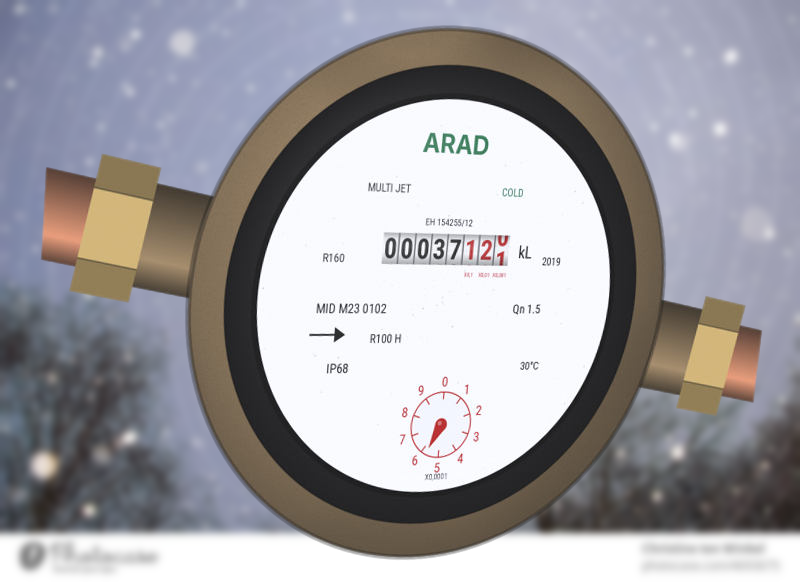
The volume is 37.1205 kL
